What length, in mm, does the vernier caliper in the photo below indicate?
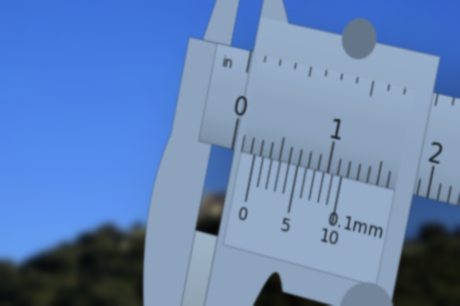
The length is 2.4 mm
